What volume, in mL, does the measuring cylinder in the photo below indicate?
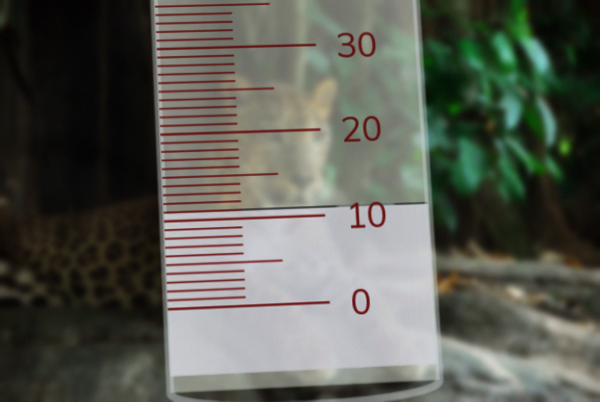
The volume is 11 mL
